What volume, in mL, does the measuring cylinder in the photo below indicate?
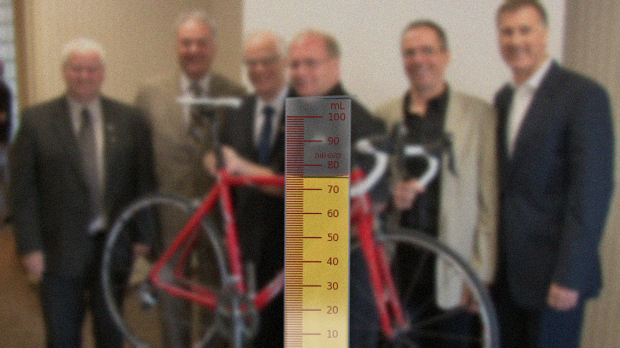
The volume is 75 mL
